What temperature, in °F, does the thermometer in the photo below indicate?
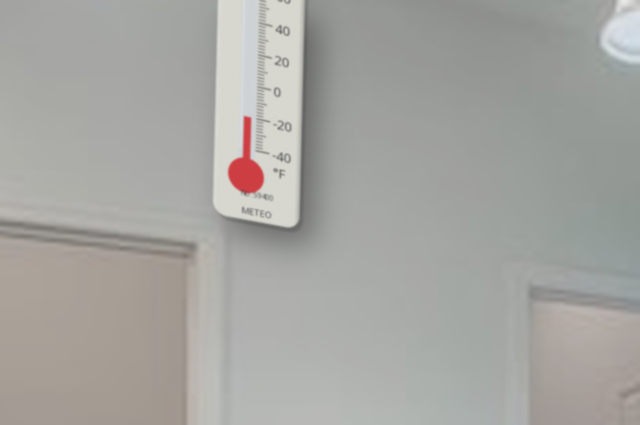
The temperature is -20 °F
